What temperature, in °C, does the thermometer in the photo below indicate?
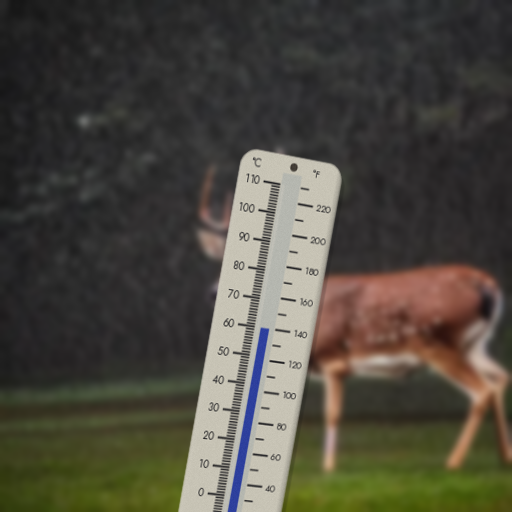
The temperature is 60 °C
